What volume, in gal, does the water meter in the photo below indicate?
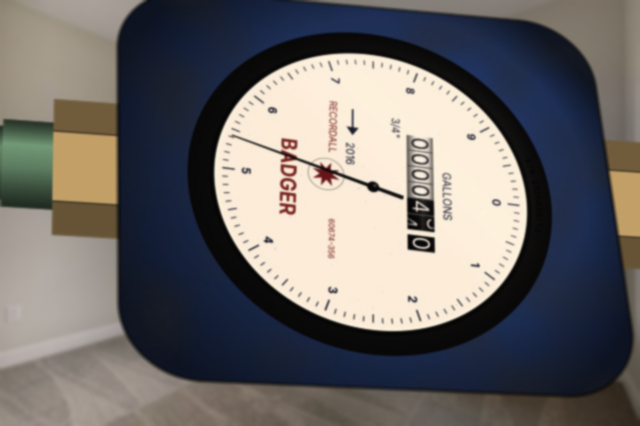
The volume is 435.4 gal
